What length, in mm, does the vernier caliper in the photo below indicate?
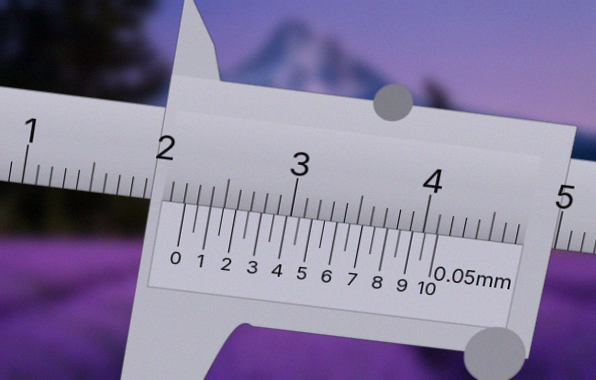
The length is 22.1 mm
